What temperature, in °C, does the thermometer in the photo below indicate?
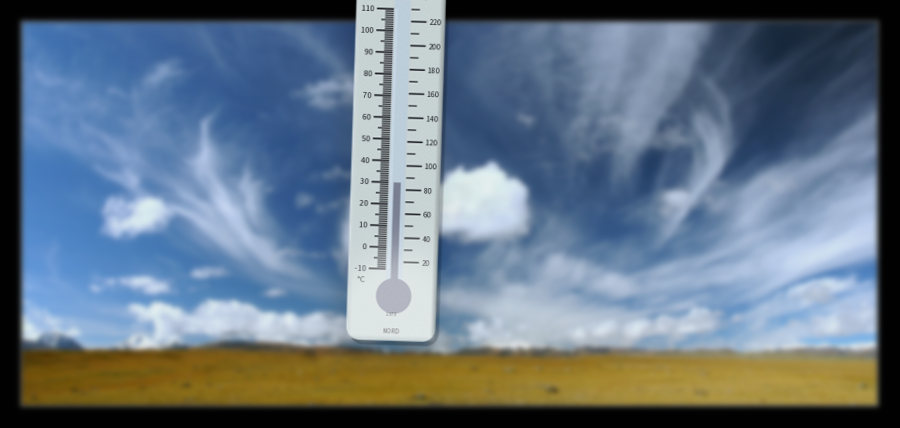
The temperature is 30 °C
